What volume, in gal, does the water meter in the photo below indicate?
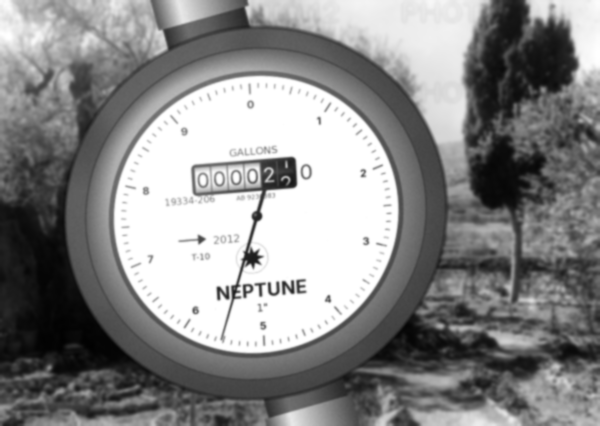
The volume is 215.5 gal
